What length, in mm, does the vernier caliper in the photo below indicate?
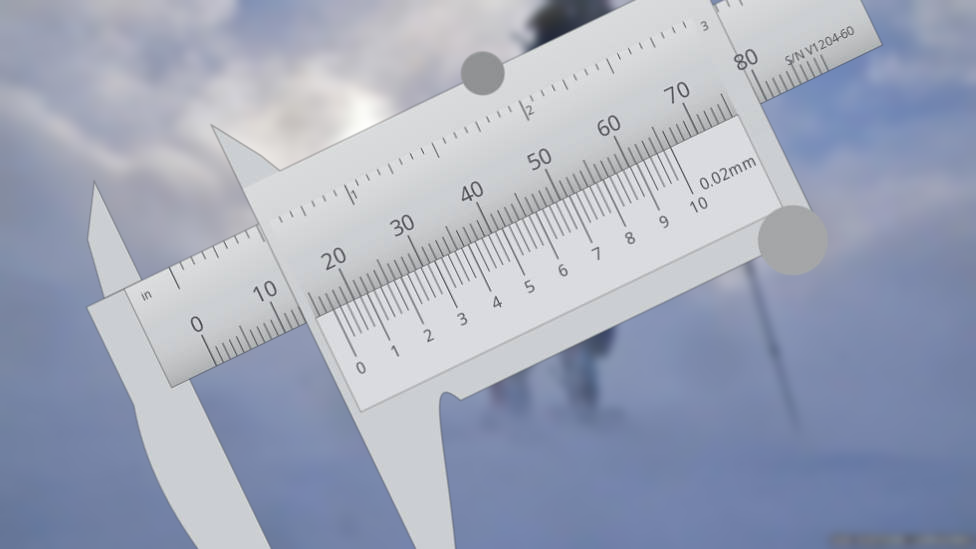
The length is 17.0 mm
